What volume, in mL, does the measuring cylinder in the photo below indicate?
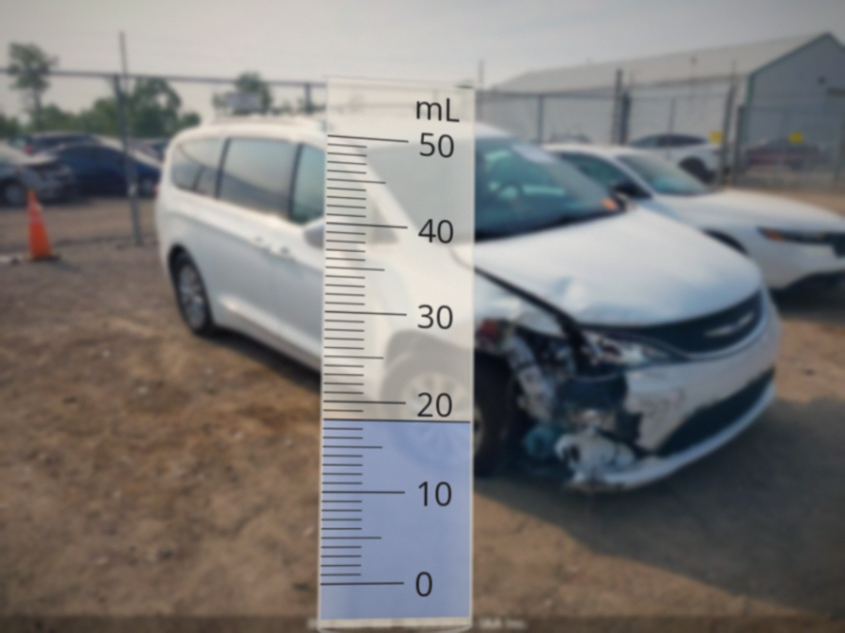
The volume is 18 mL
